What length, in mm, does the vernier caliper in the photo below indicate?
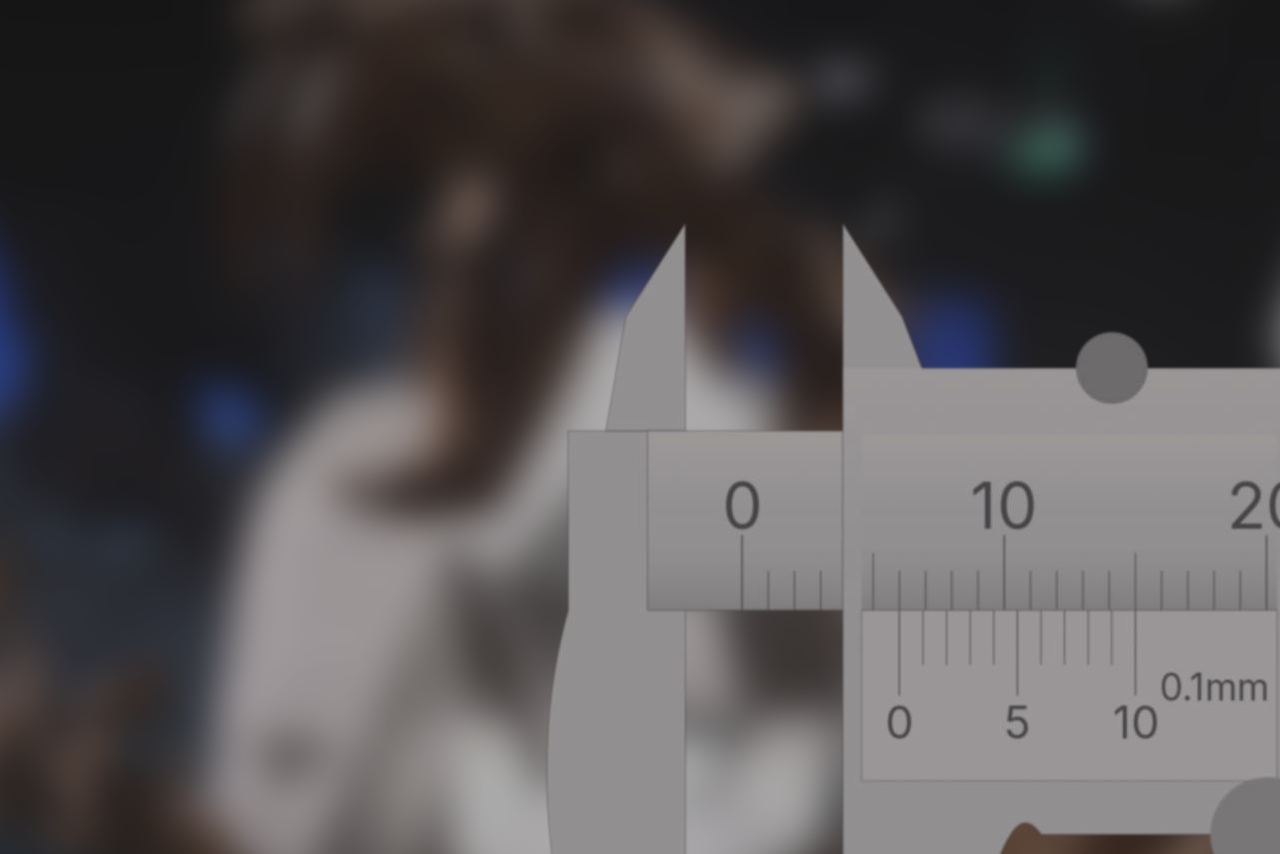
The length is 6.0 mm
